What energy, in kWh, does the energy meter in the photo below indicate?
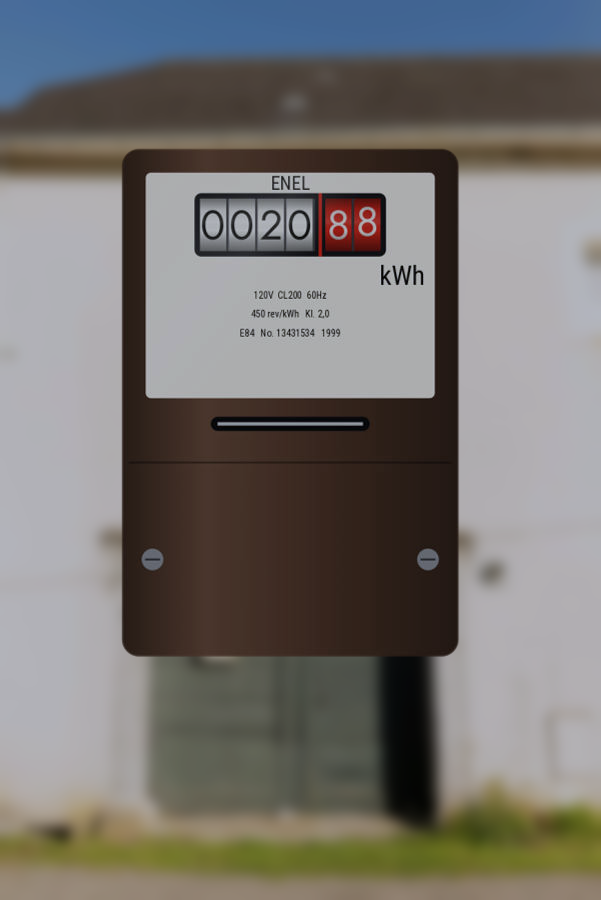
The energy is 20.88 kWh
